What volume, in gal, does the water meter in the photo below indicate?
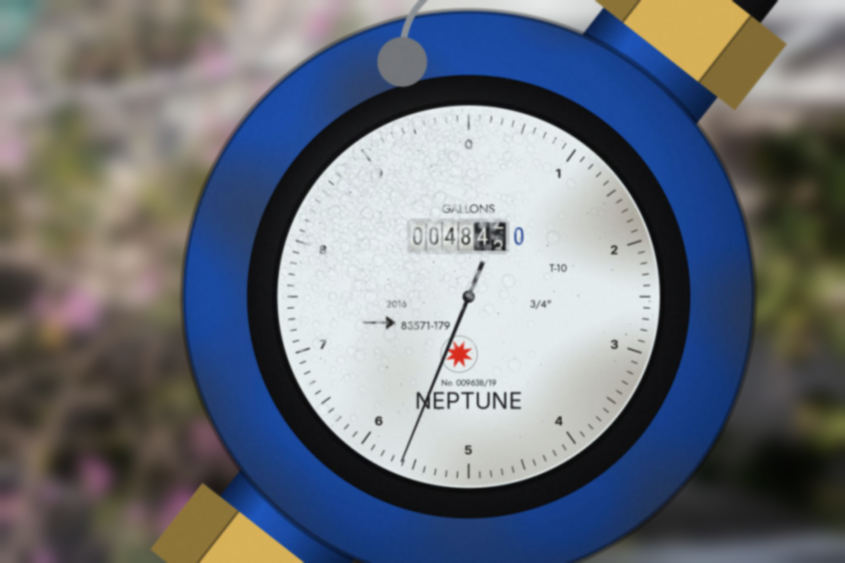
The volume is 48425.6 gal
